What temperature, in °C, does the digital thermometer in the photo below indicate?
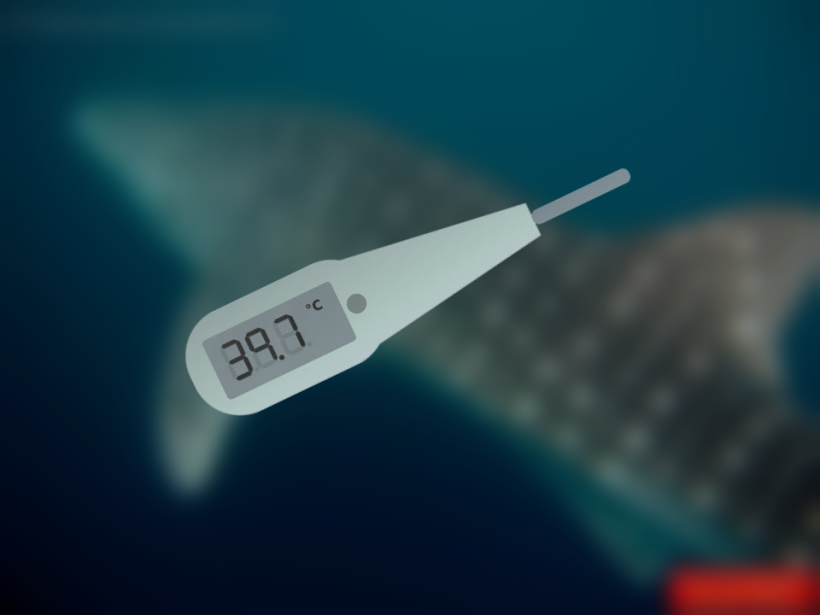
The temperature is 39.7 °C
